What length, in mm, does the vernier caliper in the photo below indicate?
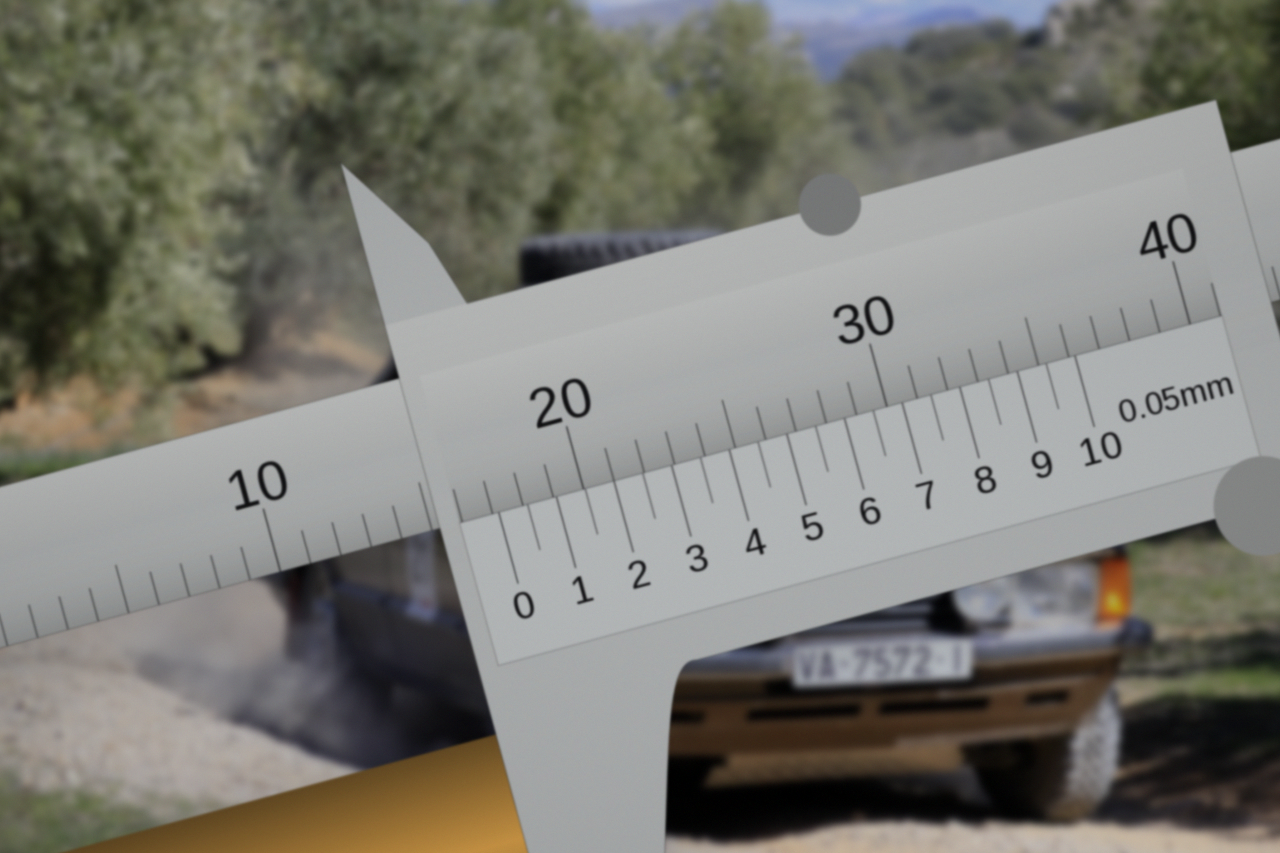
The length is 17.20 mm
